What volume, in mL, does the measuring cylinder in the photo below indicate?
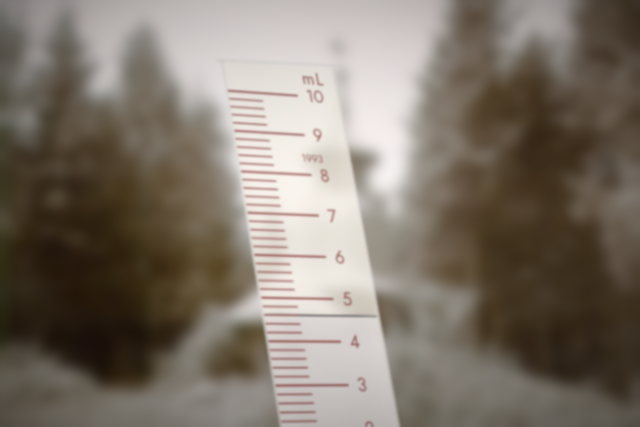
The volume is 4.6 mL
